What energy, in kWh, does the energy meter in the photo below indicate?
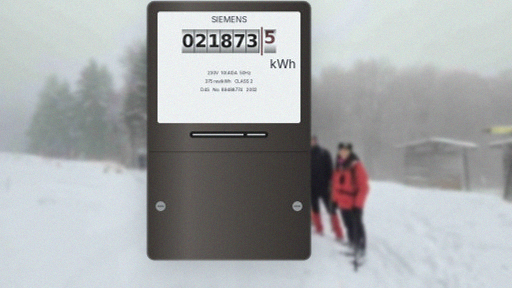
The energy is 21873.5 kWh
